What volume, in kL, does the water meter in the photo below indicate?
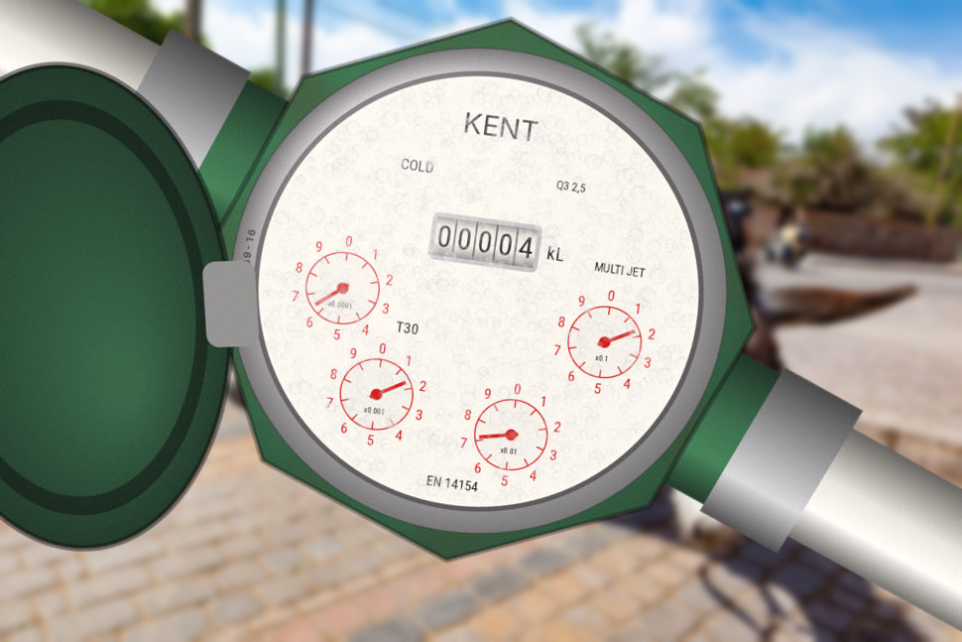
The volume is 4.1716 kL
